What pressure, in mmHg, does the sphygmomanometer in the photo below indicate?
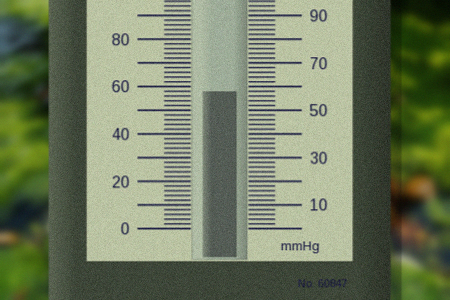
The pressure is 58 mmHg
